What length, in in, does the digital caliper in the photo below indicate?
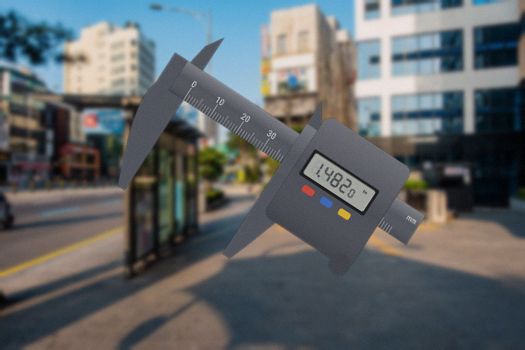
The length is 1.4820 in
